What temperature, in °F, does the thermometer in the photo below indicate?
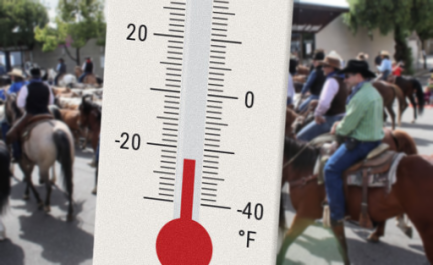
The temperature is -24 °F
